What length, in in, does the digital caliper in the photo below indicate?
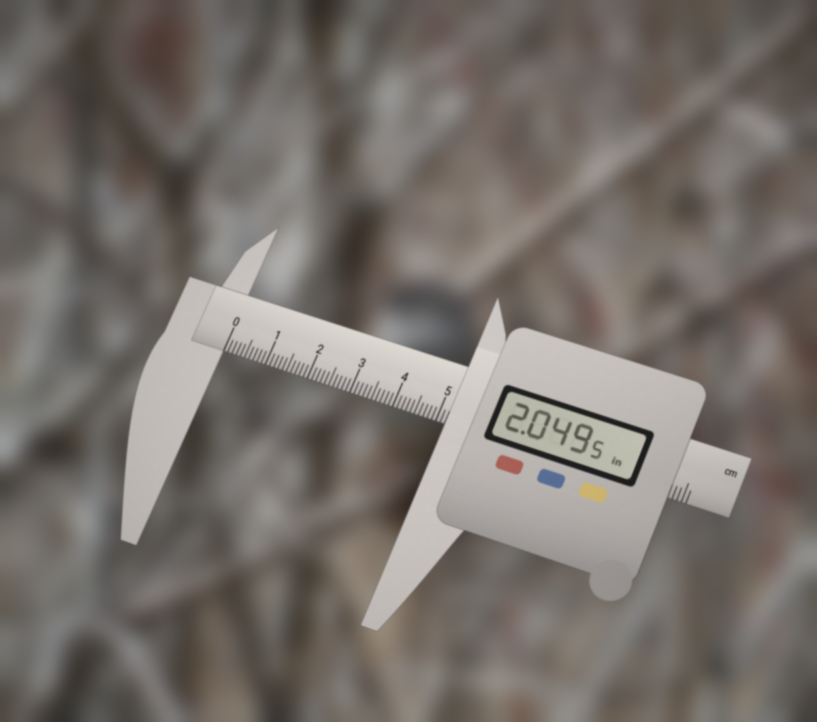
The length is 2.0495 in
